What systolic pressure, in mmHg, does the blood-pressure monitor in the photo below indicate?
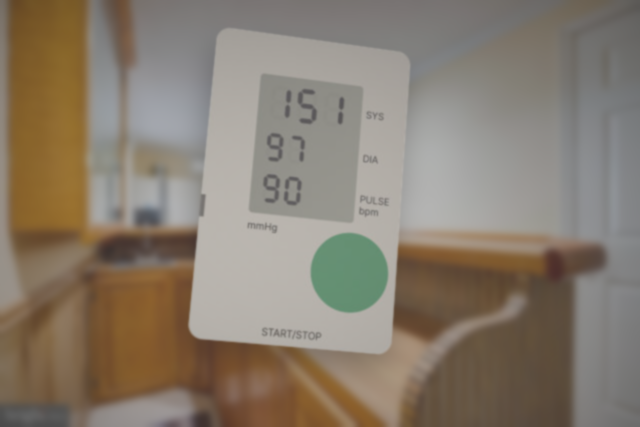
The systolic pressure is 151 mmHg
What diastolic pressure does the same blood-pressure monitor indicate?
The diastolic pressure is 97 mmHg
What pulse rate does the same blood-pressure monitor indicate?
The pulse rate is 90 bpm
